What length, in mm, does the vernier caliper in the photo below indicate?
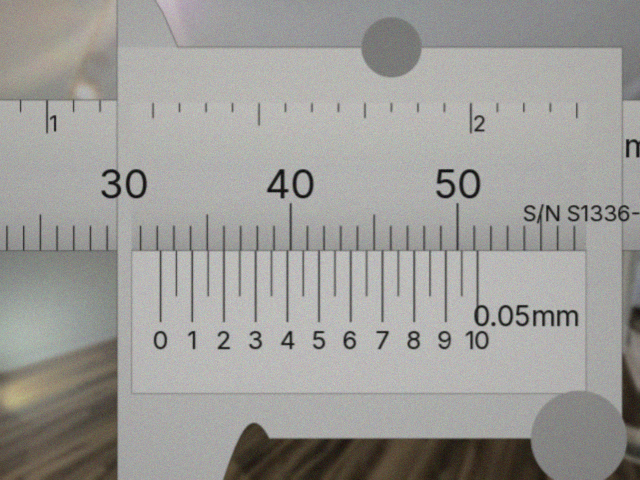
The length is 32.2 mm
